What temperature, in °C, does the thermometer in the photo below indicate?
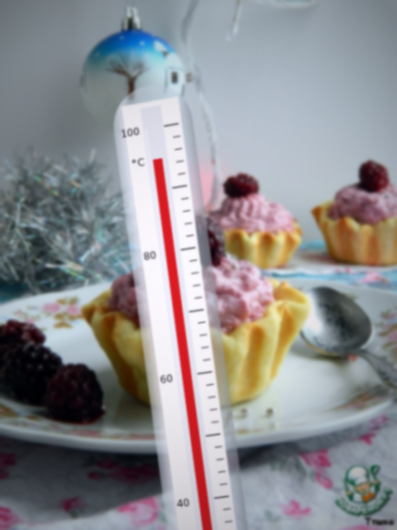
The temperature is 95 °C
